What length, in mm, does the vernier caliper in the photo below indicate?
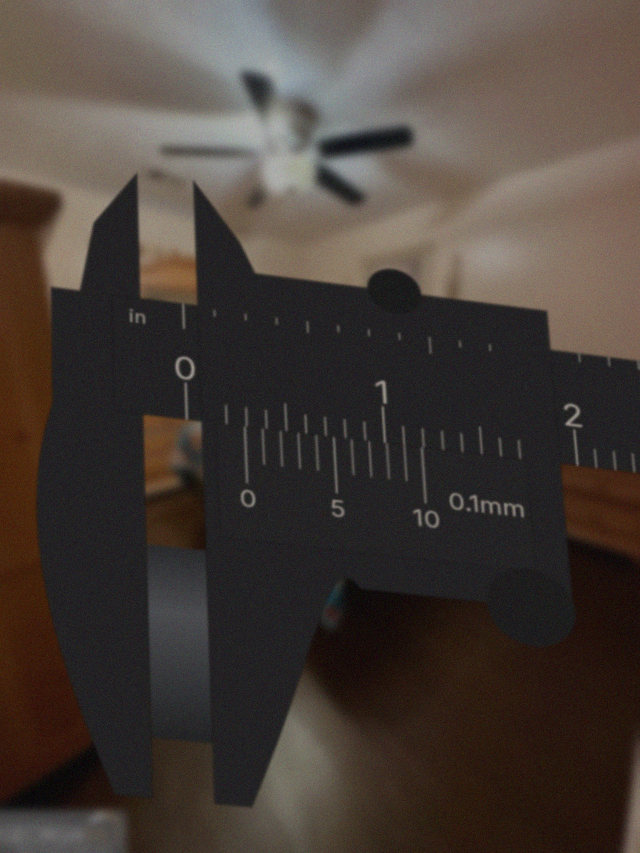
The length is 2.9 mm
